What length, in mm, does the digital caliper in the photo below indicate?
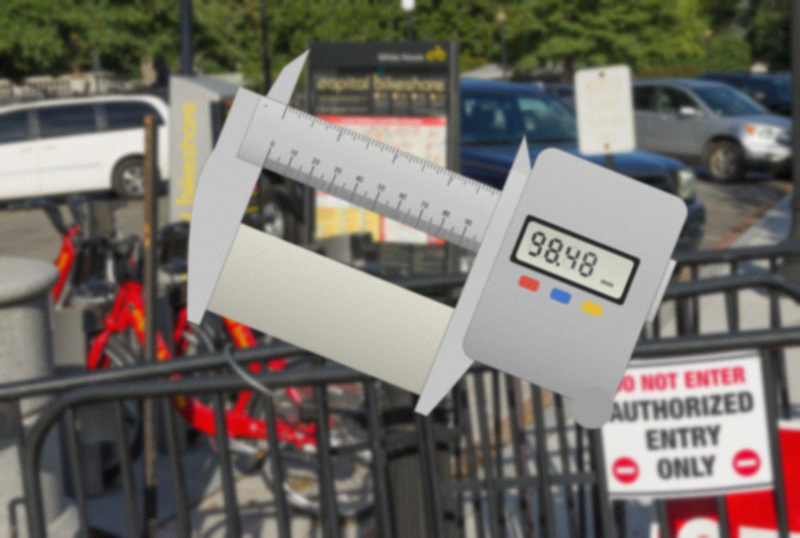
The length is 98.48 mm
